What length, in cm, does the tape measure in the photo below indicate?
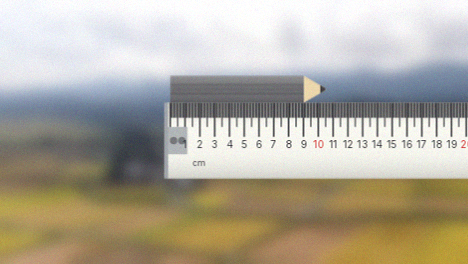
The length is 10.5 cm
